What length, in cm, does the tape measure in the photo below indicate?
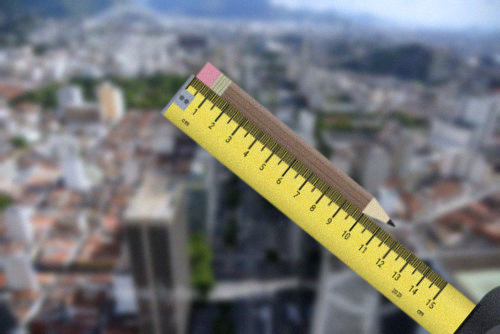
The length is 11.5 cm
